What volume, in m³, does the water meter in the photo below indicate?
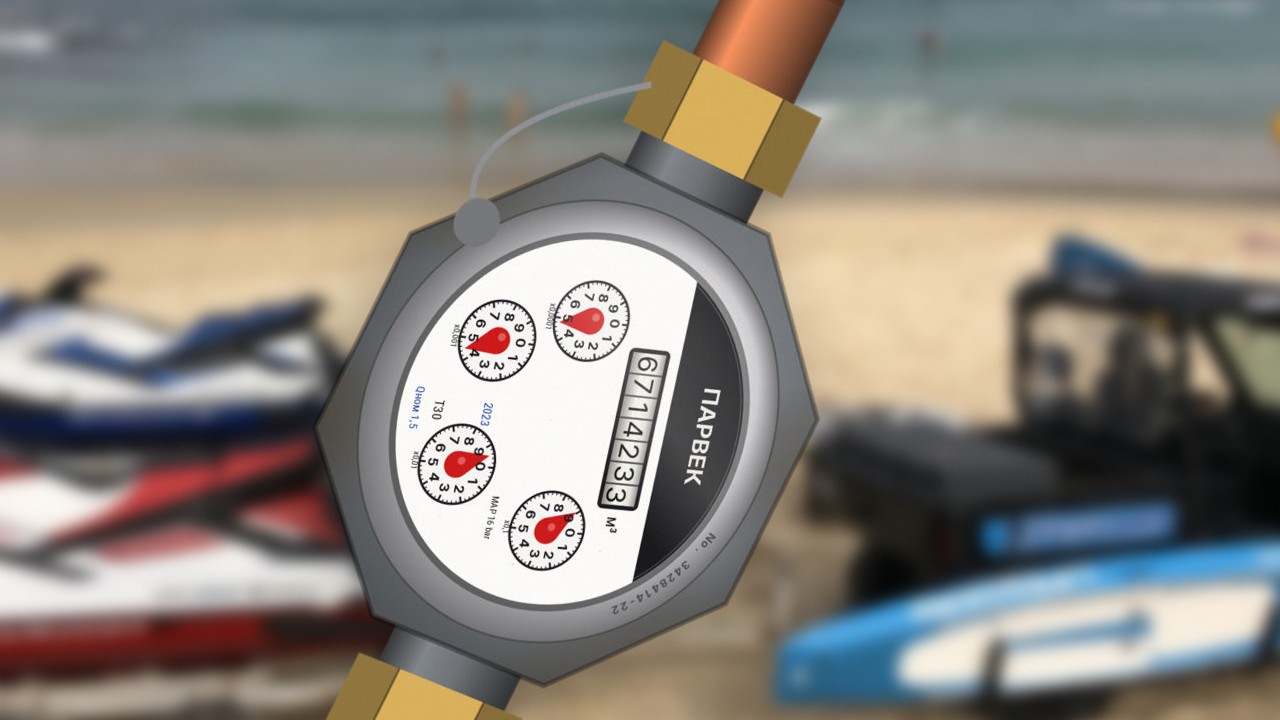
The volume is 6714232.8944 m³
